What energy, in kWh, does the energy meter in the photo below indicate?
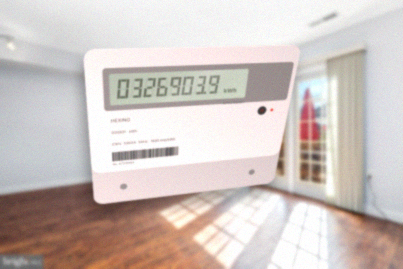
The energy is 326903.9 kWh
